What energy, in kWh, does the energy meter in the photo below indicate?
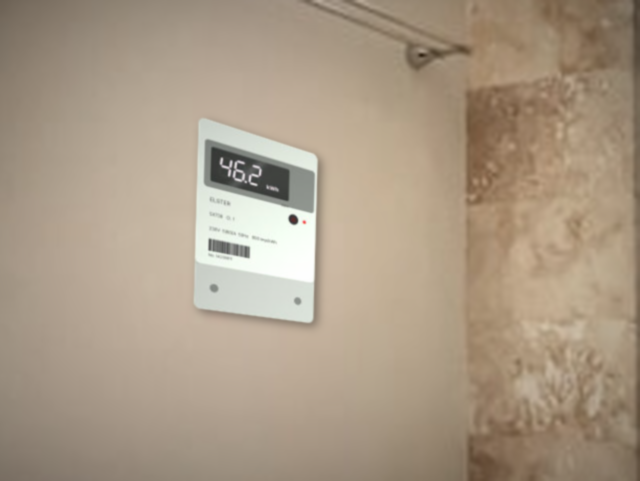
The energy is 46.2 kWh
